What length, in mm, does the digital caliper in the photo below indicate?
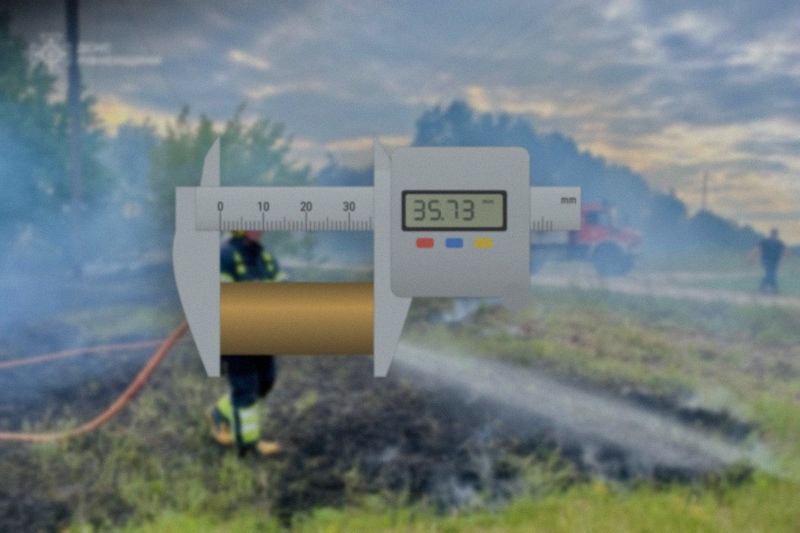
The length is 35.73 mm
